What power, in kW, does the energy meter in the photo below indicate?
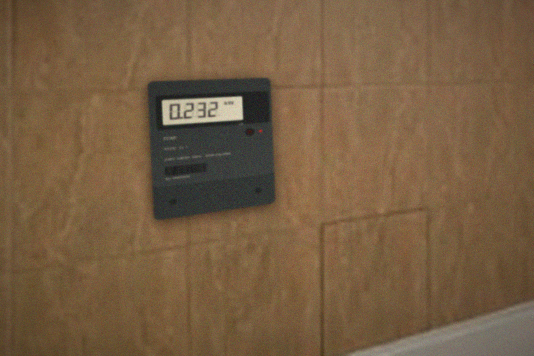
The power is 0.232 kW
